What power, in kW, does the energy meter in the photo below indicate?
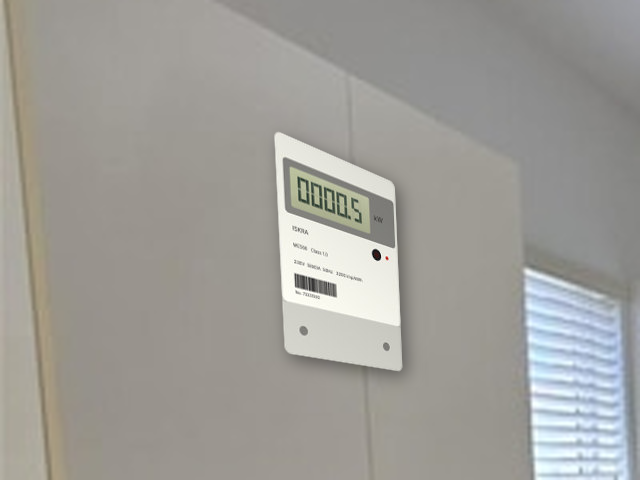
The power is 0.5 kW
